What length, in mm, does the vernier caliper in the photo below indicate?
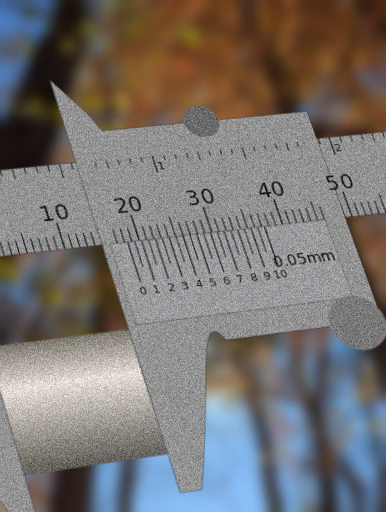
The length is 18.4 mm
